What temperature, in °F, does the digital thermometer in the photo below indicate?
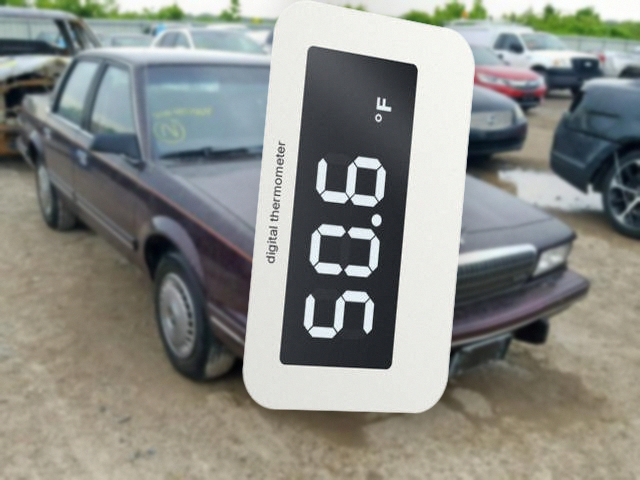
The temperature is 50.6 °F
